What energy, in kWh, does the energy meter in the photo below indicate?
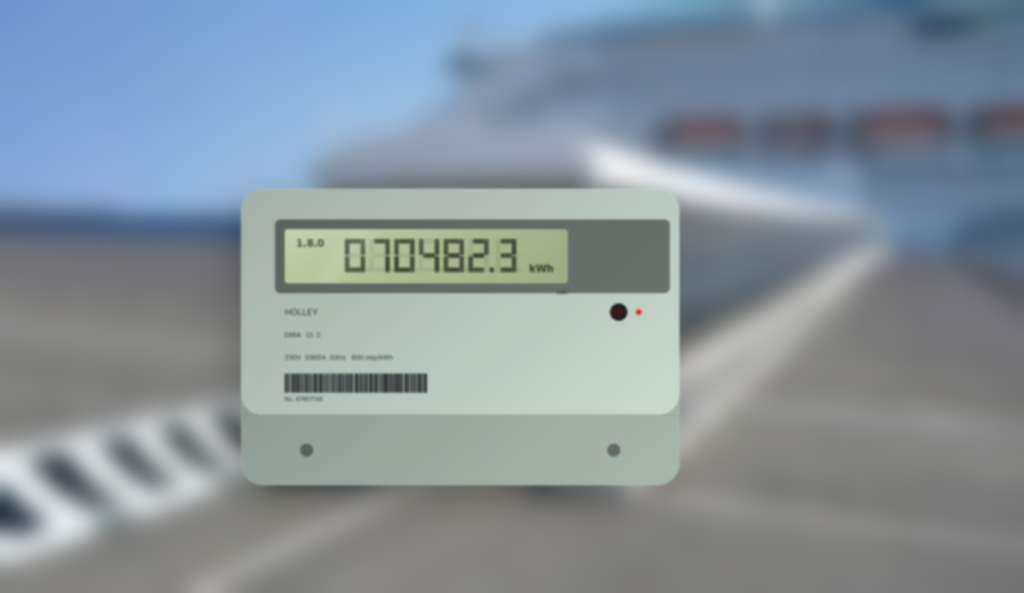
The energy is 70482.3 kWh
